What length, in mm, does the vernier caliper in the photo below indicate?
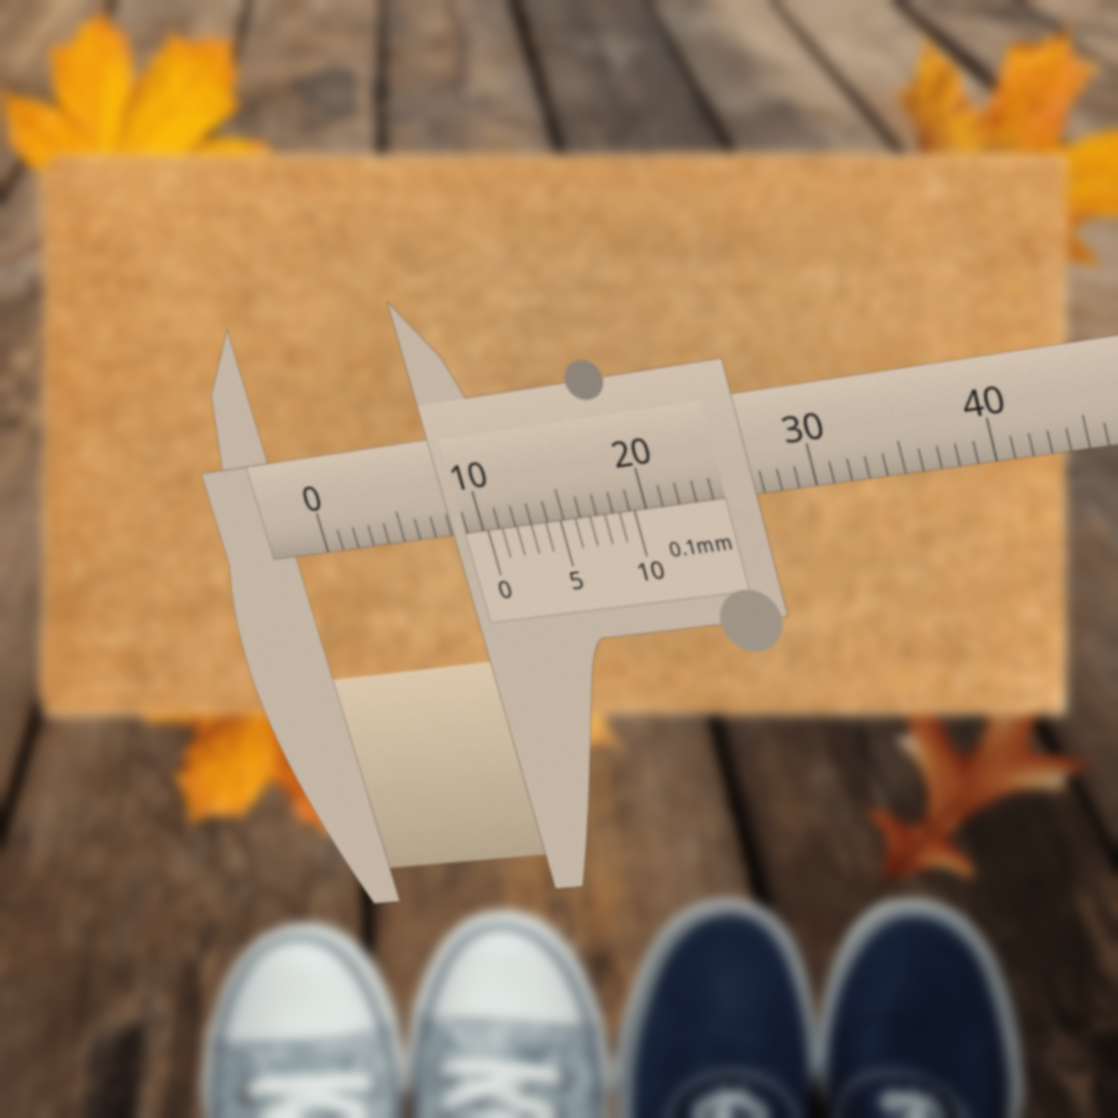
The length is 10.3 mm
